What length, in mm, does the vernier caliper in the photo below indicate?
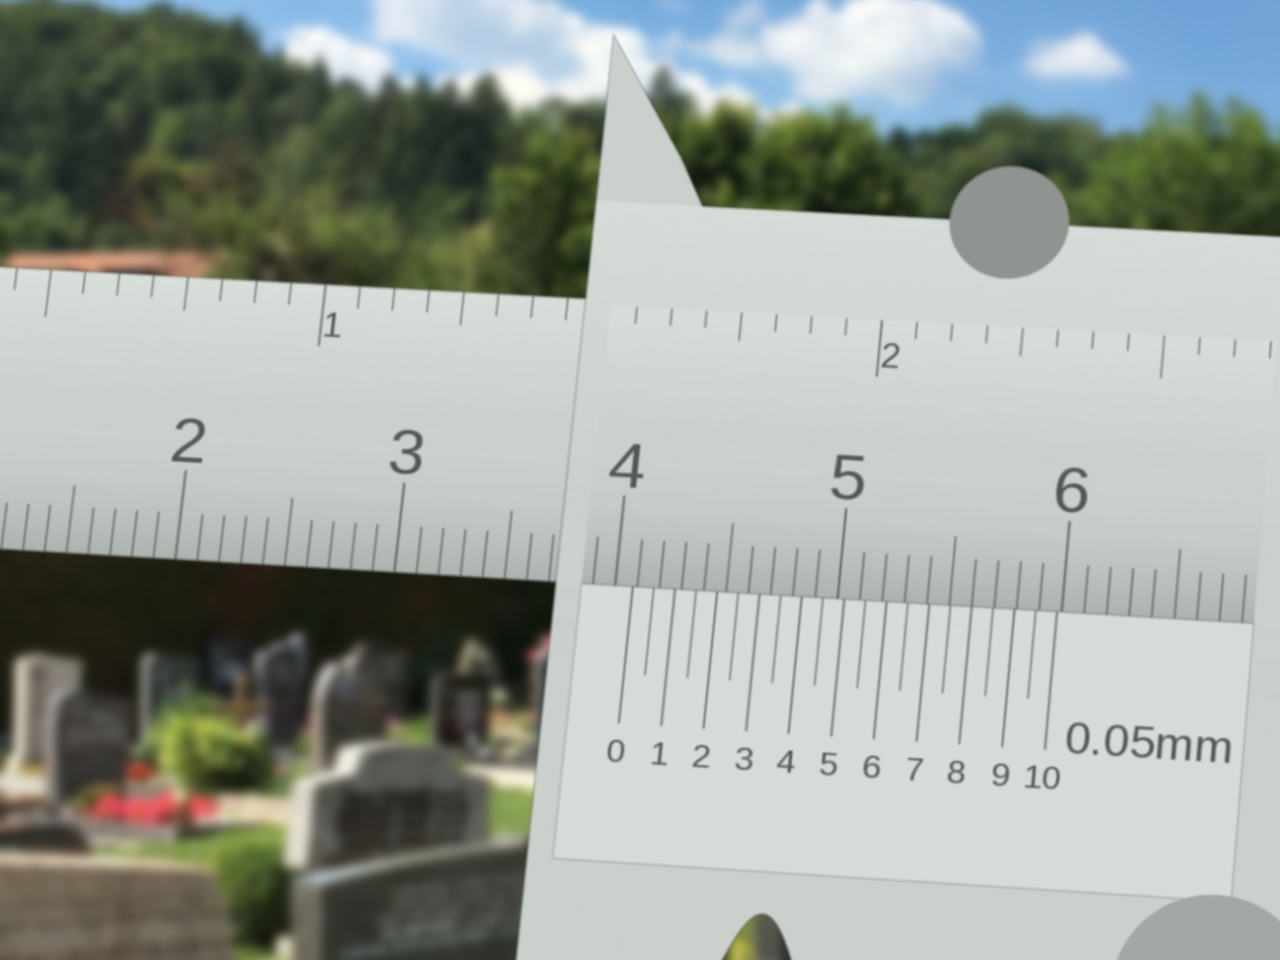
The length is 40.8 mm
